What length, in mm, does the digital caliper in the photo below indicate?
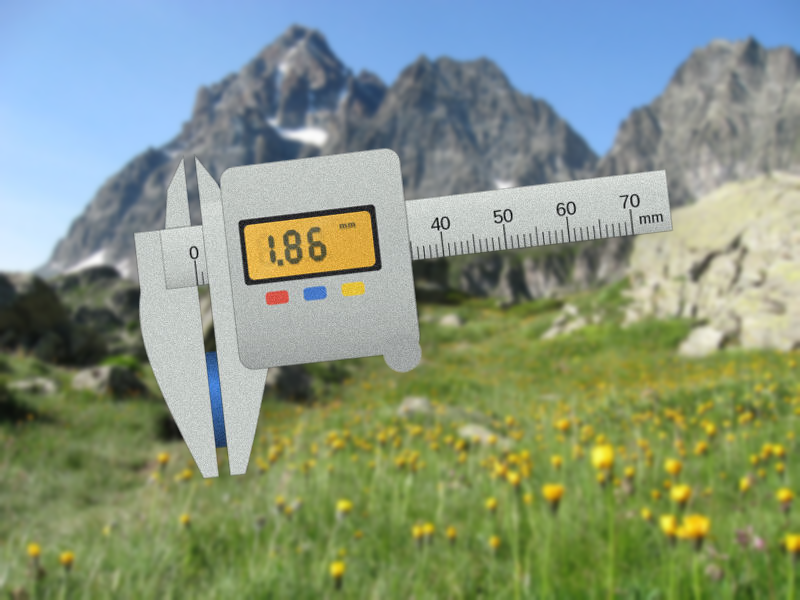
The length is 1.86 mm
